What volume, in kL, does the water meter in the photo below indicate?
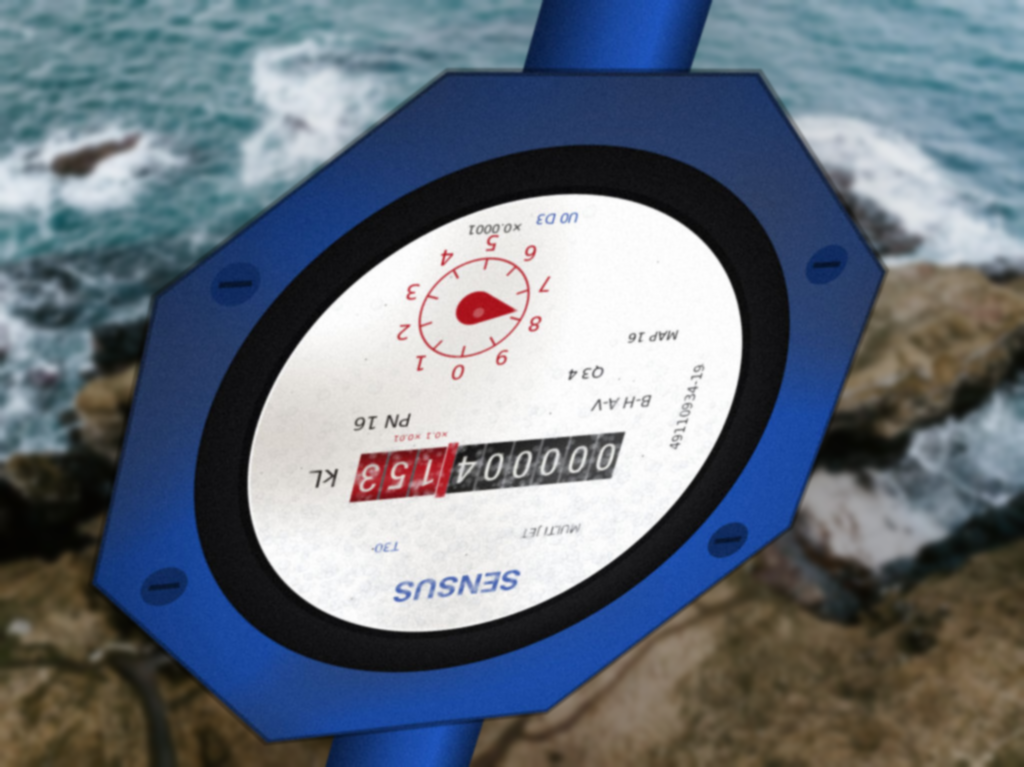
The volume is 4.1537 kL
